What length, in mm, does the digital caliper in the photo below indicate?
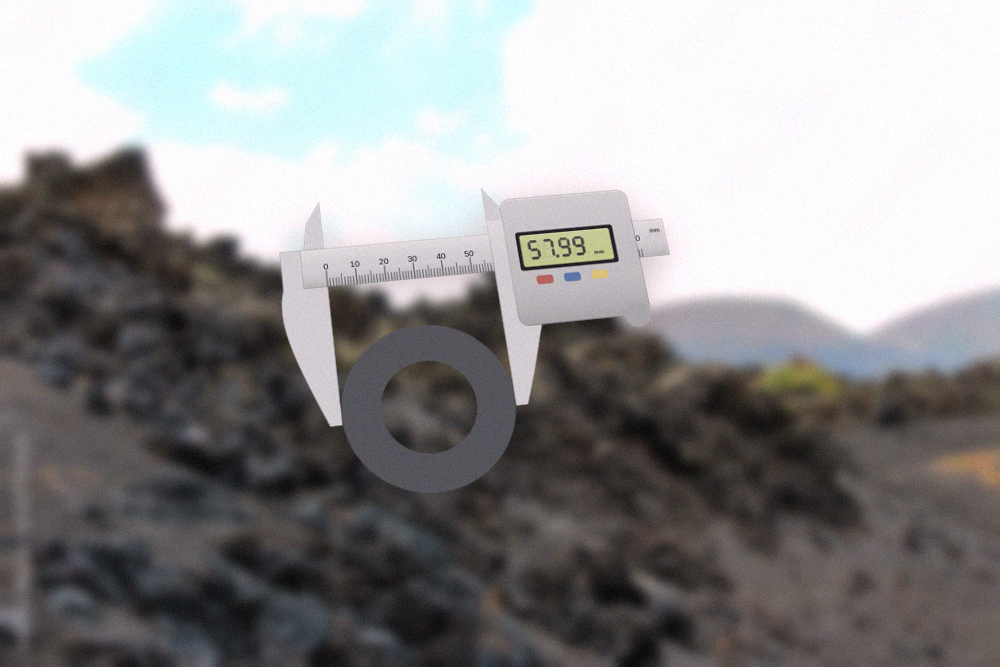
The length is 57.99 mm
